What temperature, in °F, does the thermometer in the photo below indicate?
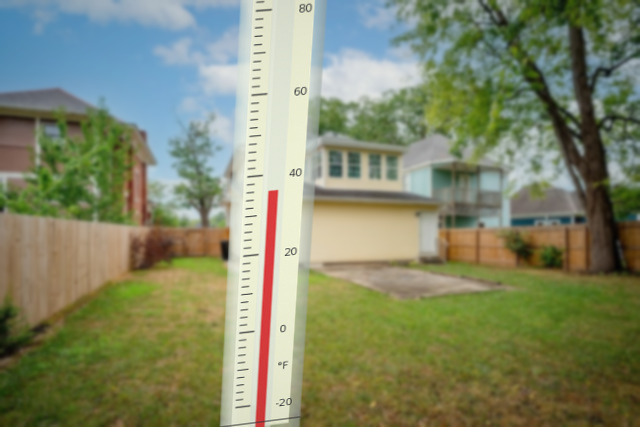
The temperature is 36 °F
